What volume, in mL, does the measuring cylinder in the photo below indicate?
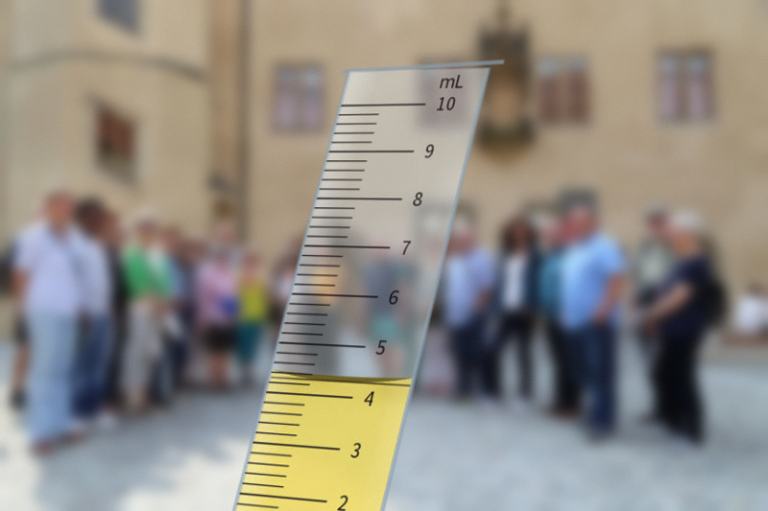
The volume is 4.3 mL
